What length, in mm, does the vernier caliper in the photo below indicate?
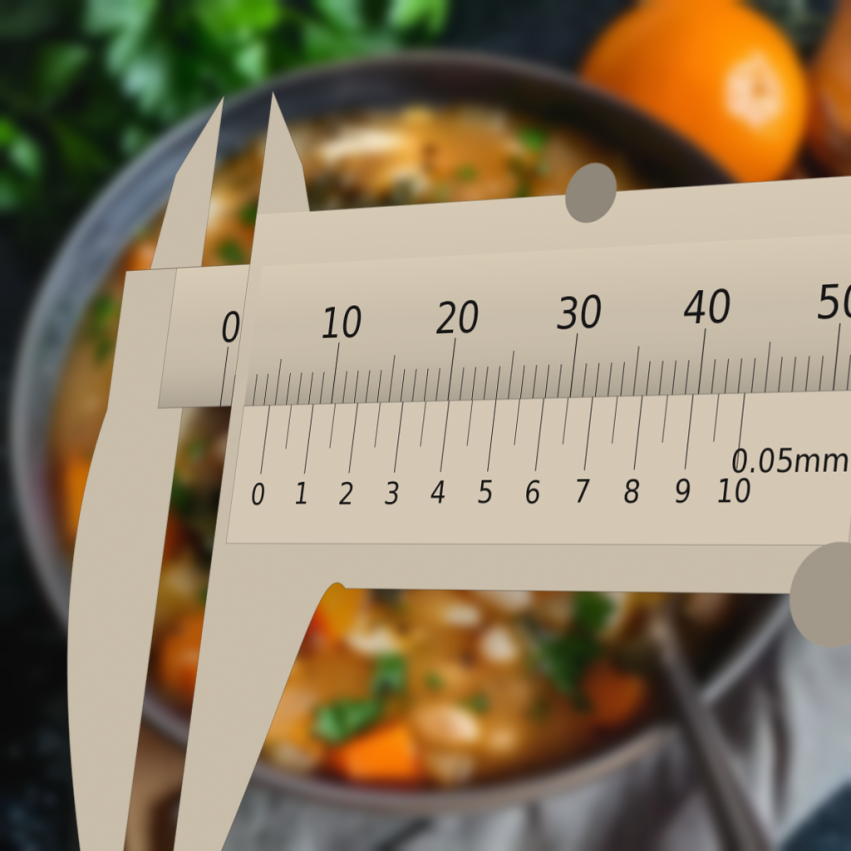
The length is 4.5 mm
